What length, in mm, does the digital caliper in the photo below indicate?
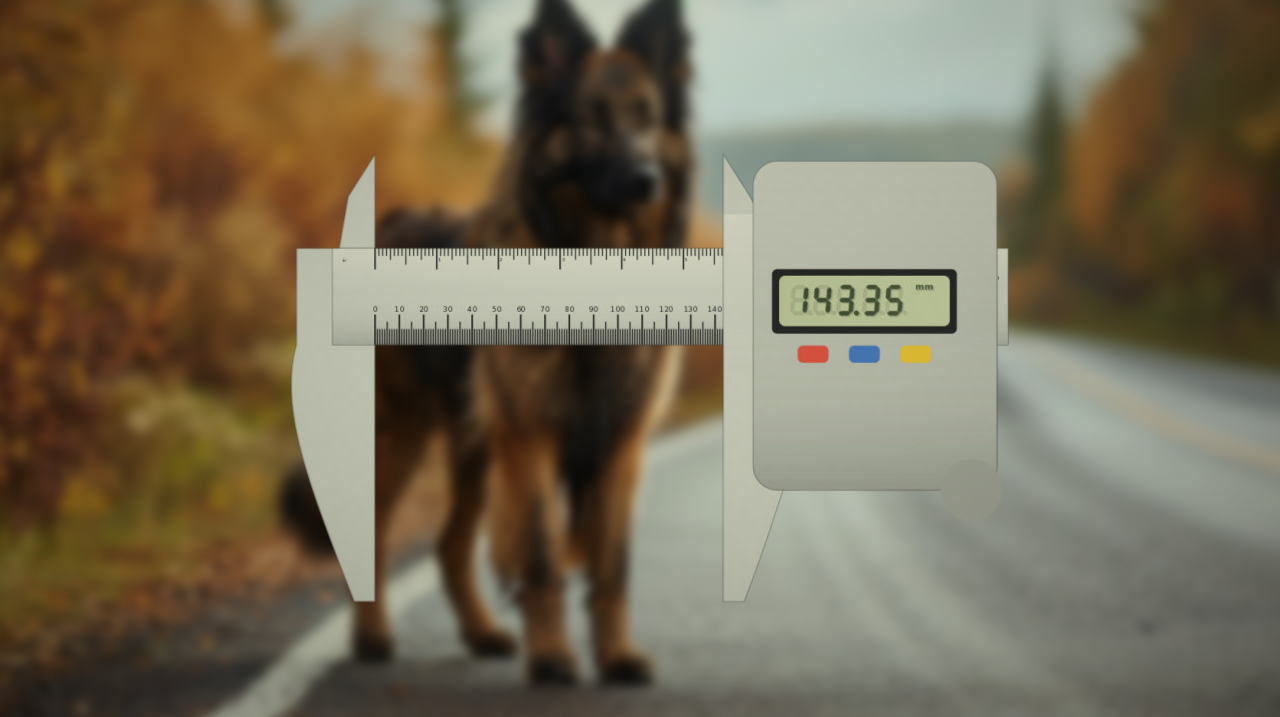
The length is 143.35 mm
